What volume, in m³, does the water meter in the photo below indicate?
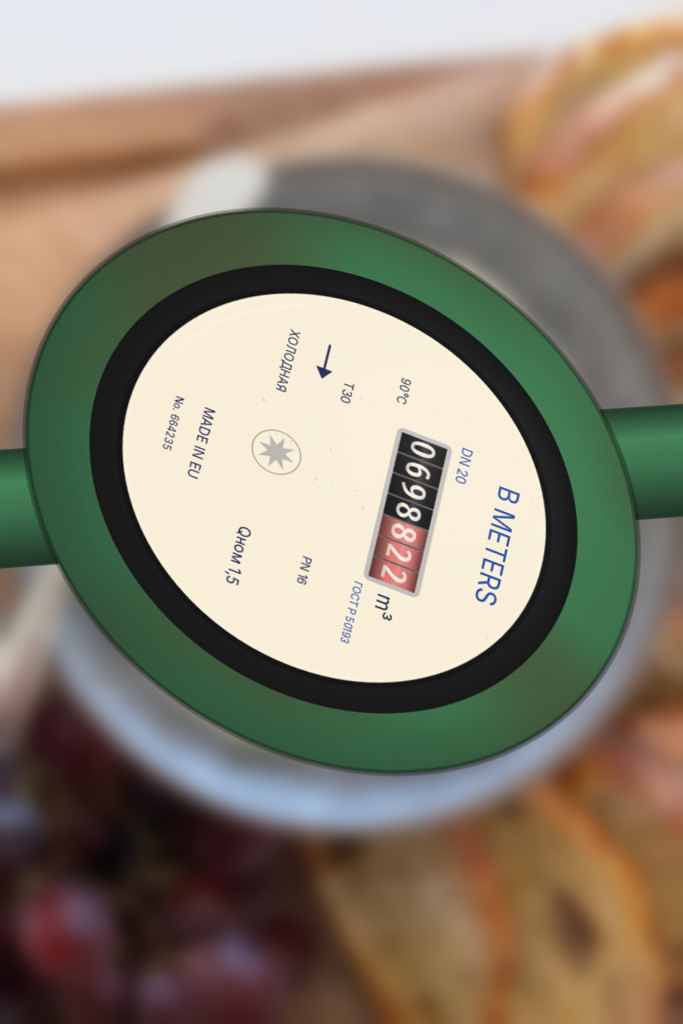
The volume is 698.822 m³
